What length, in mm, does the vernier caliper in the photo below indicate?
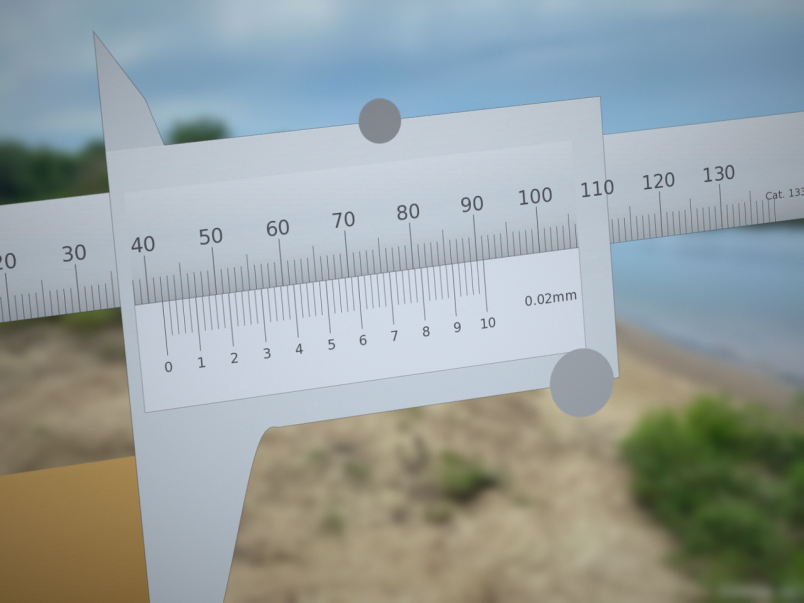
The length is 42.0 mm
